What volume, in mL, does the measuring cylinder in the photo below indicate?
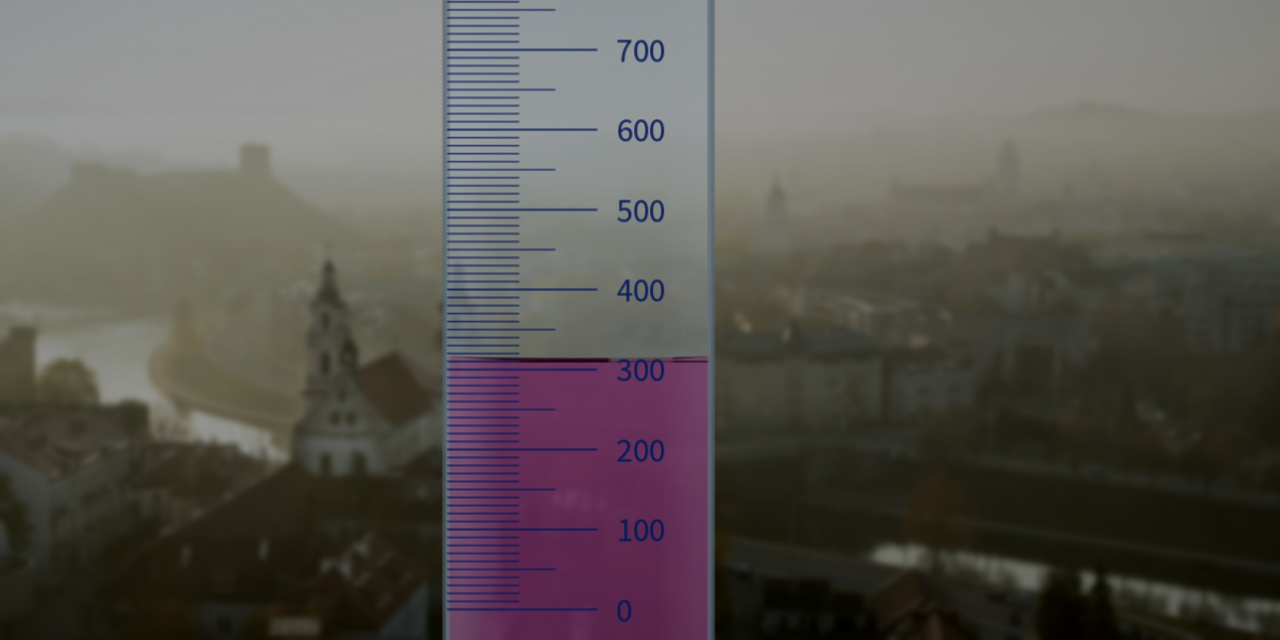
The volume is 310 mL
